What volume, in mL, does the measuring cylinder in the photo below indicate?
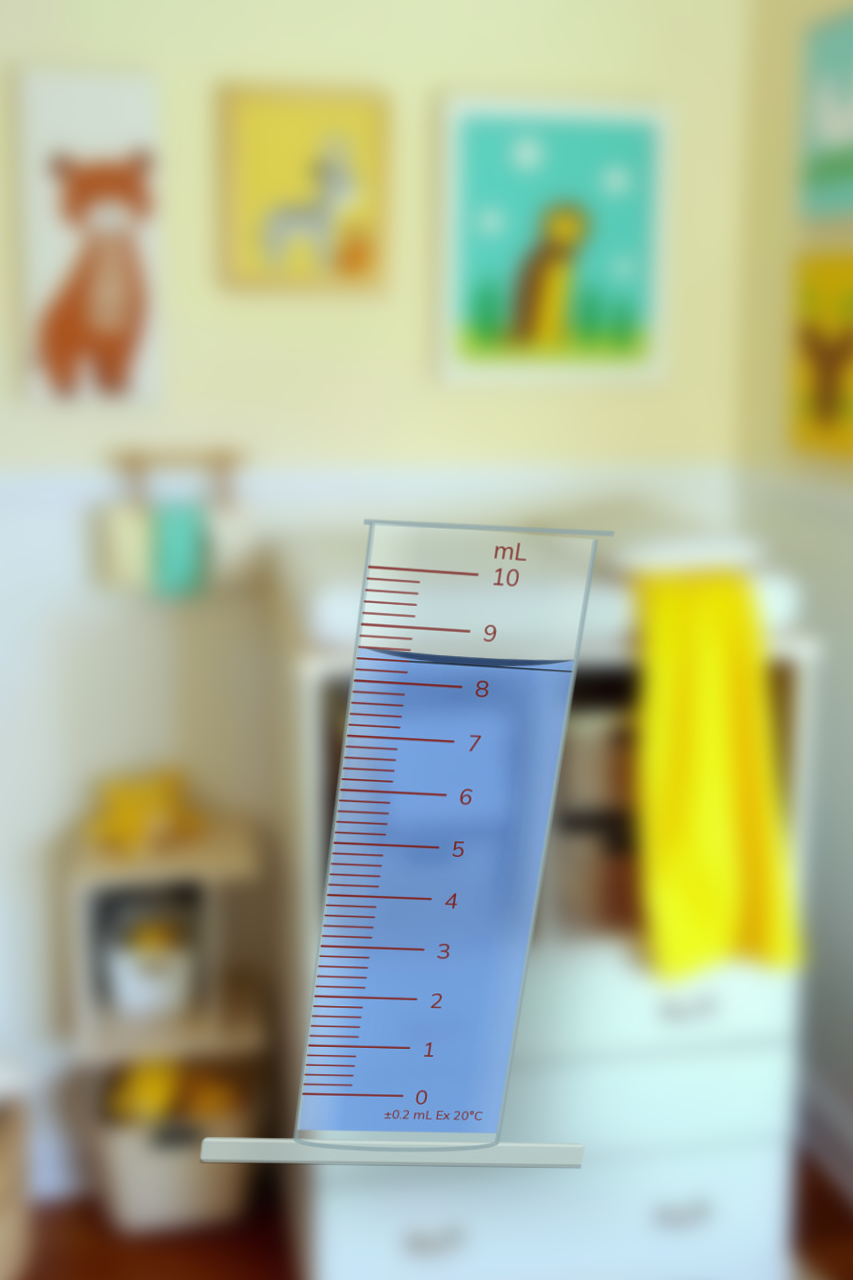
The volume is 8.4 mL
